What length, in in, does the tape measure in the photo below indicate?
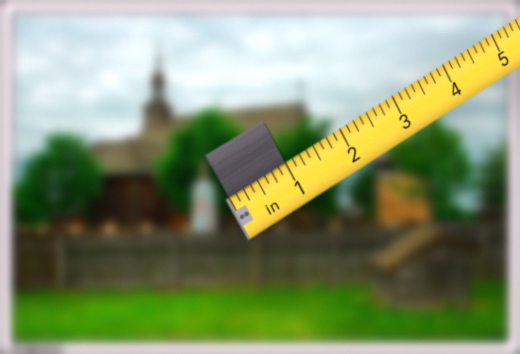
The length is 1 in
